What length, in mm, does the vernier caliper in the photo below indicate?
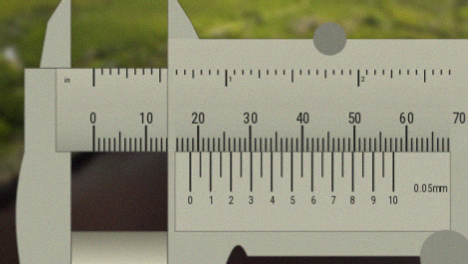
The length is 18.5 mm
